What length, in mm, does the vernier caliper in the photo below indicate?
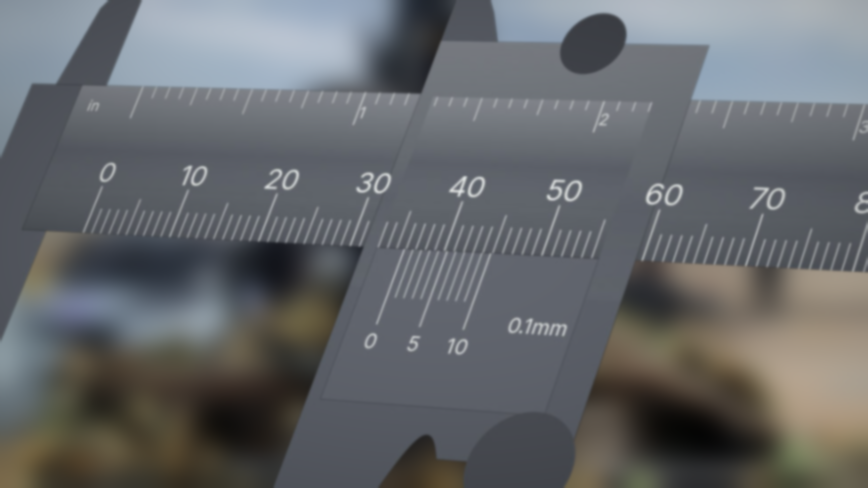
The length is 35.8 mm
